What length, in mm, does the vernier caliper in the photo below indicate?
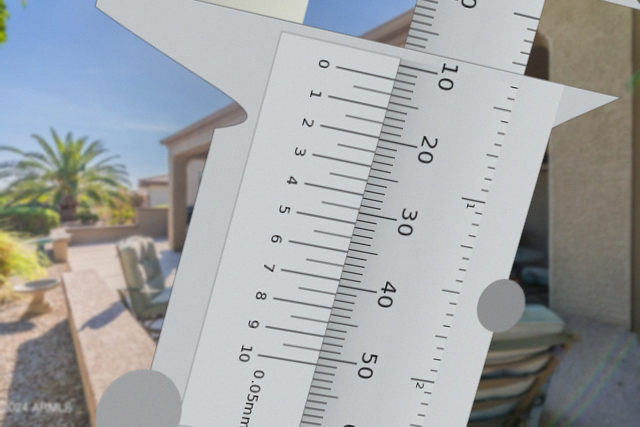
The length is 12.0 mm
